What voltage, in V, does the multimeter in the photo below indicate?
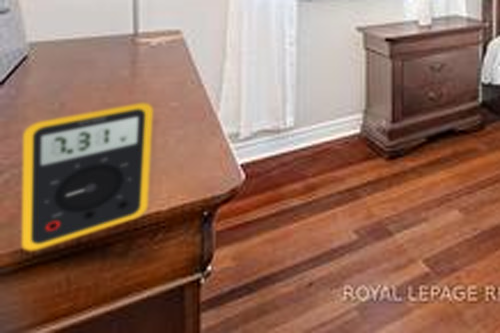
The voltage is 7.31 V
